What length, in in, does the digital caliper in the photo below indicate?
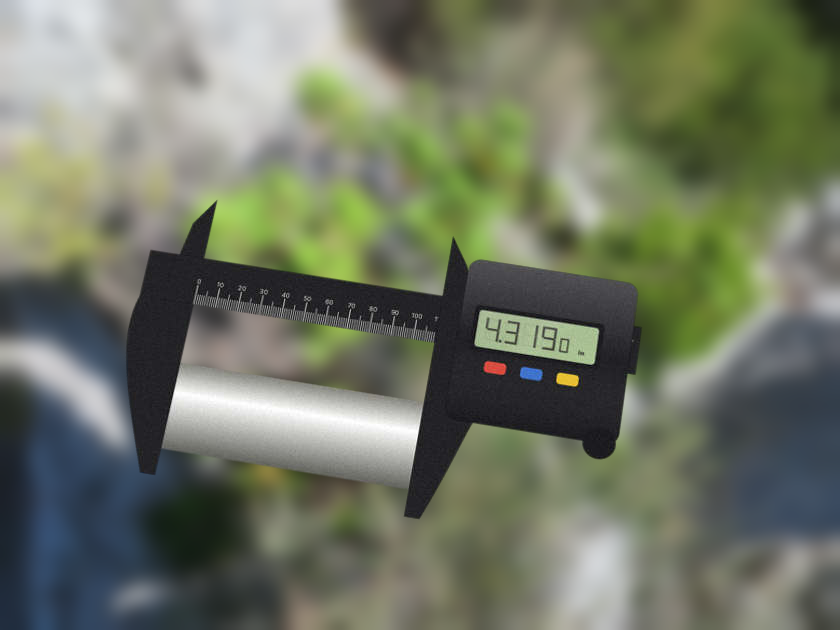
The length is 4.3190 in
